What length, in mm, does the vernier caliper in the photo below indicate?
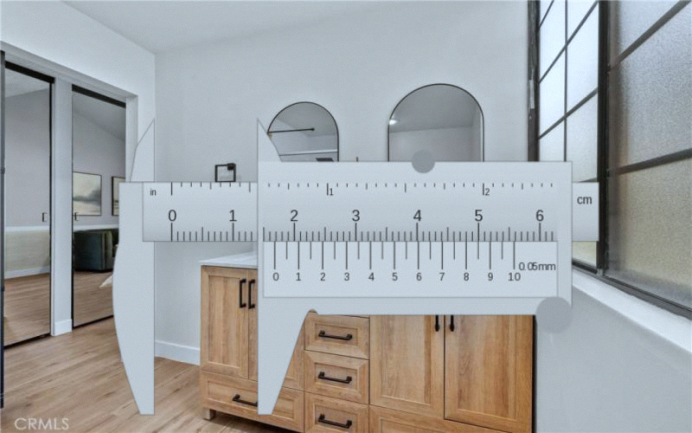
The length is 16.8 mm
